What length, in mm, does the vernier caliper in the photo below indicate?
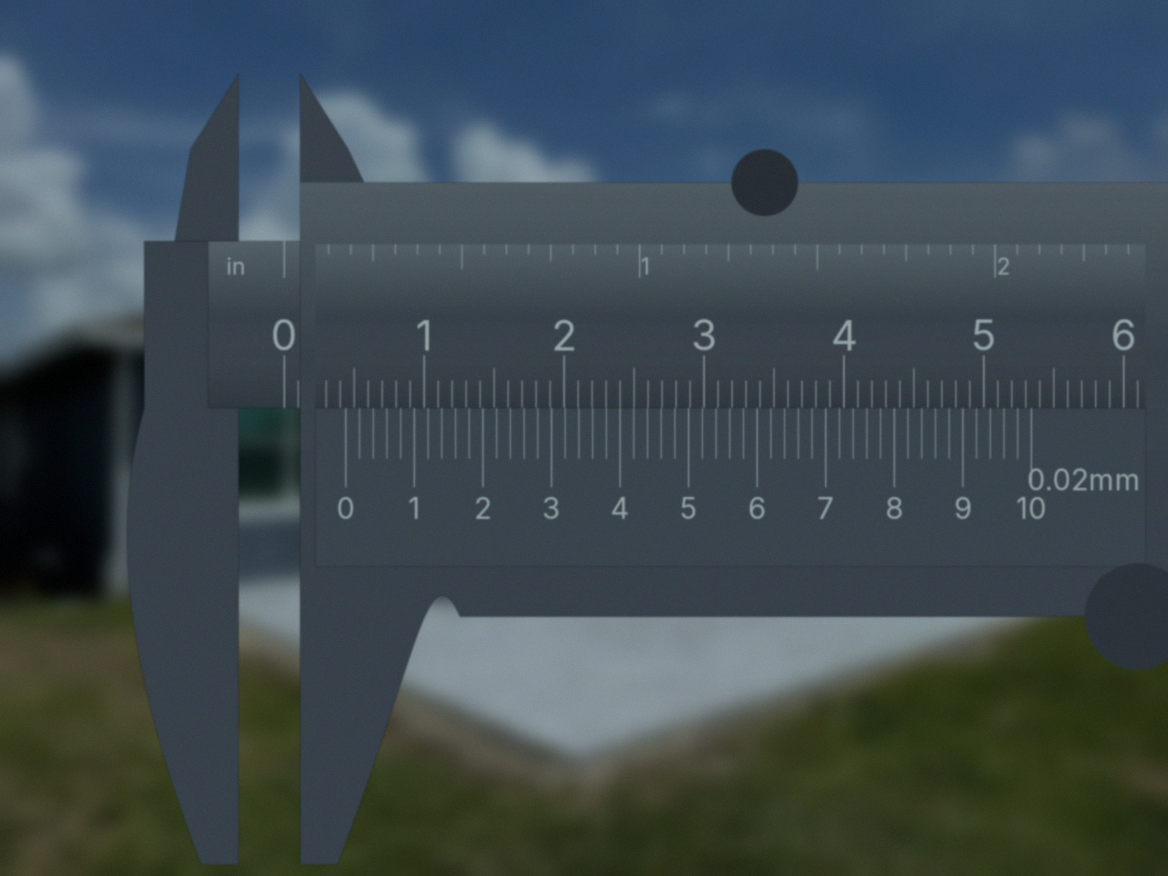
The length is 4.4 mm
